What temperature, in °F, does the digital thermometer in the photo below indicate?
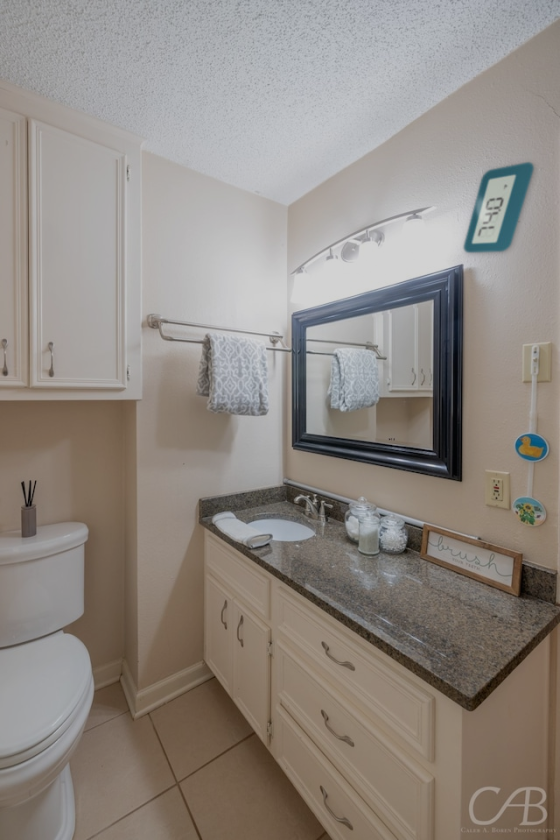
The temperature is 74.0 °F
